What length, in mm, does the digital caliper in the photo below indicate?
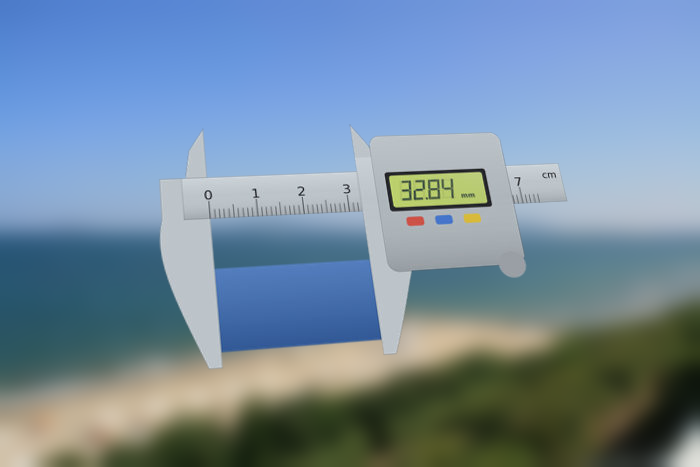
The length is 32.84 mm
